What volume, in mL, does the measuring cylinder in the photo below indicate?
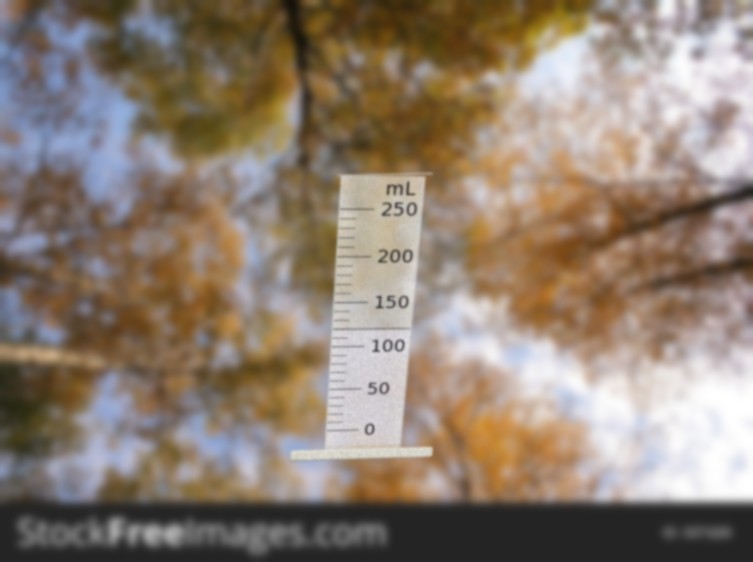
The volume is 120 mL
